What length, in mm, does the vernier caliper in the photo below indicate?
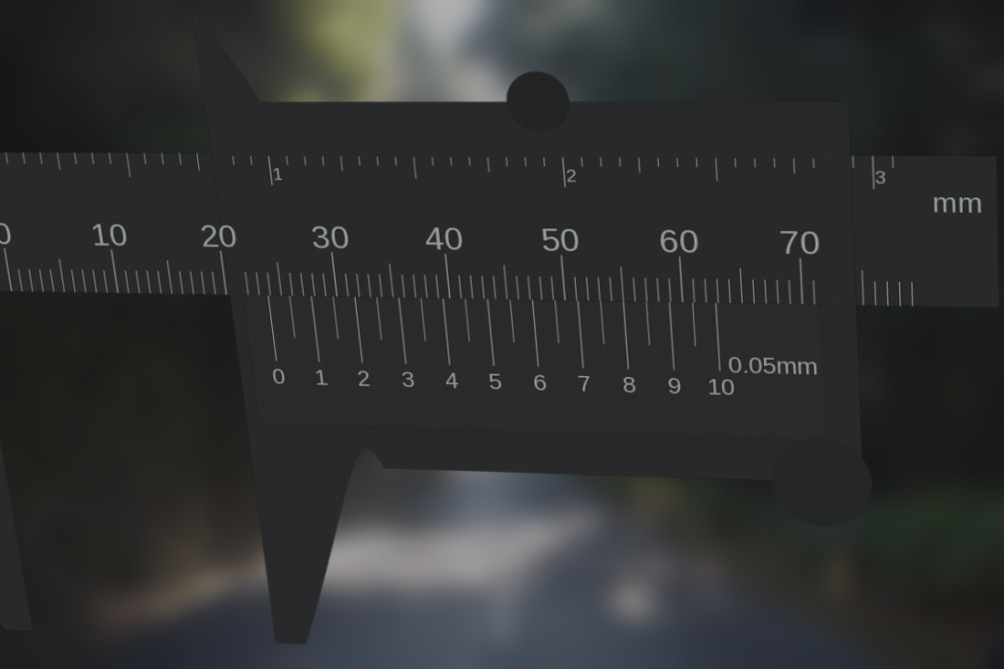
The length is 23.8 mm
